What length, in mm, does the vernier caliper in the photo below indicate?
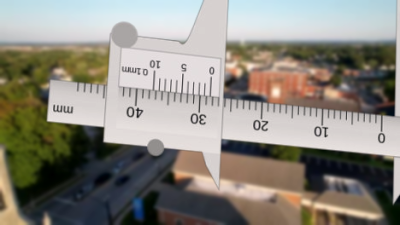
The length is 28.4 mm
